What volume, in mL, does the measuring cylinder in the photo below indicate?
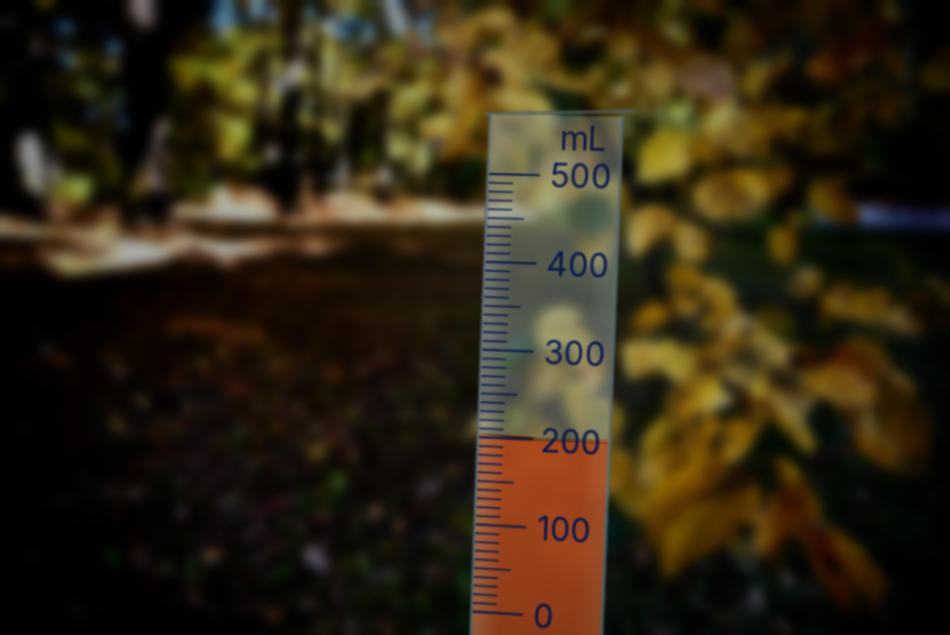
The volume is 200 mL
